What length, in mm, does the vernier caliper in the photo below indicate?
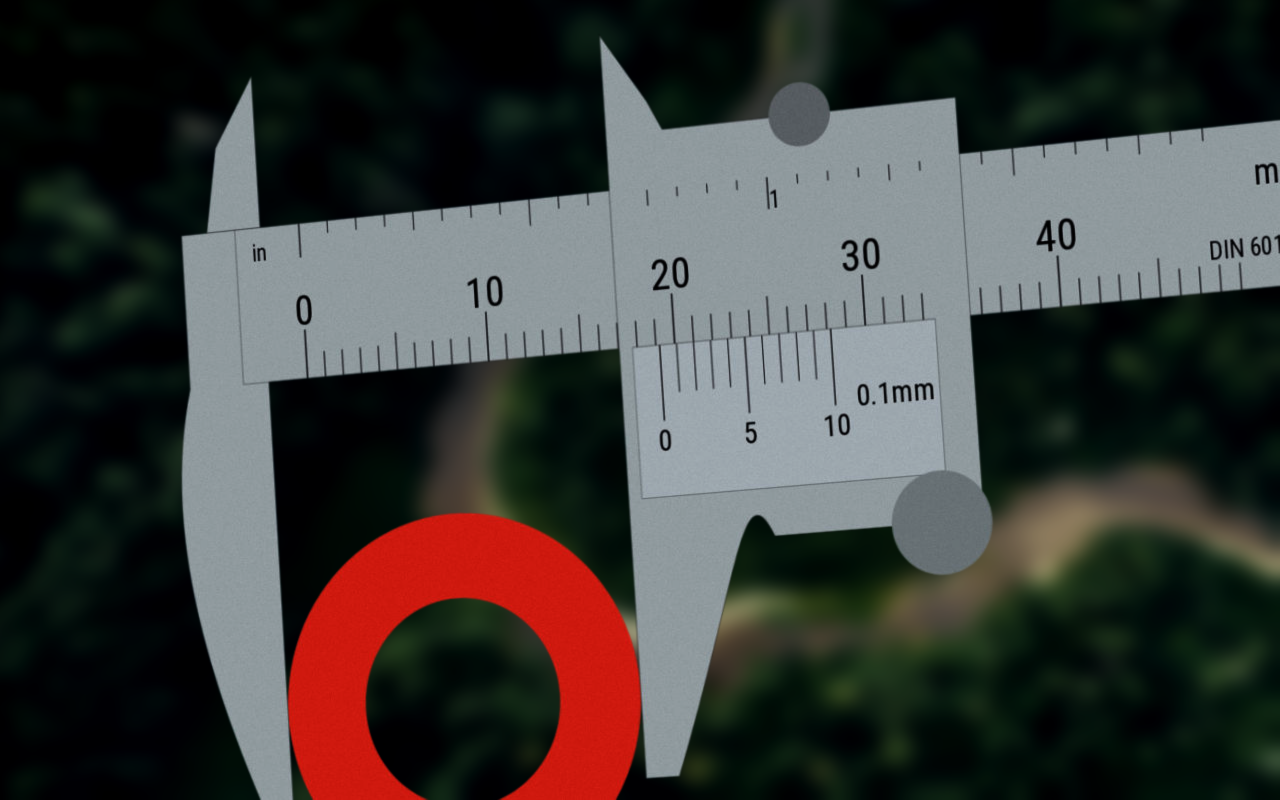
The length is 19.2 mm
